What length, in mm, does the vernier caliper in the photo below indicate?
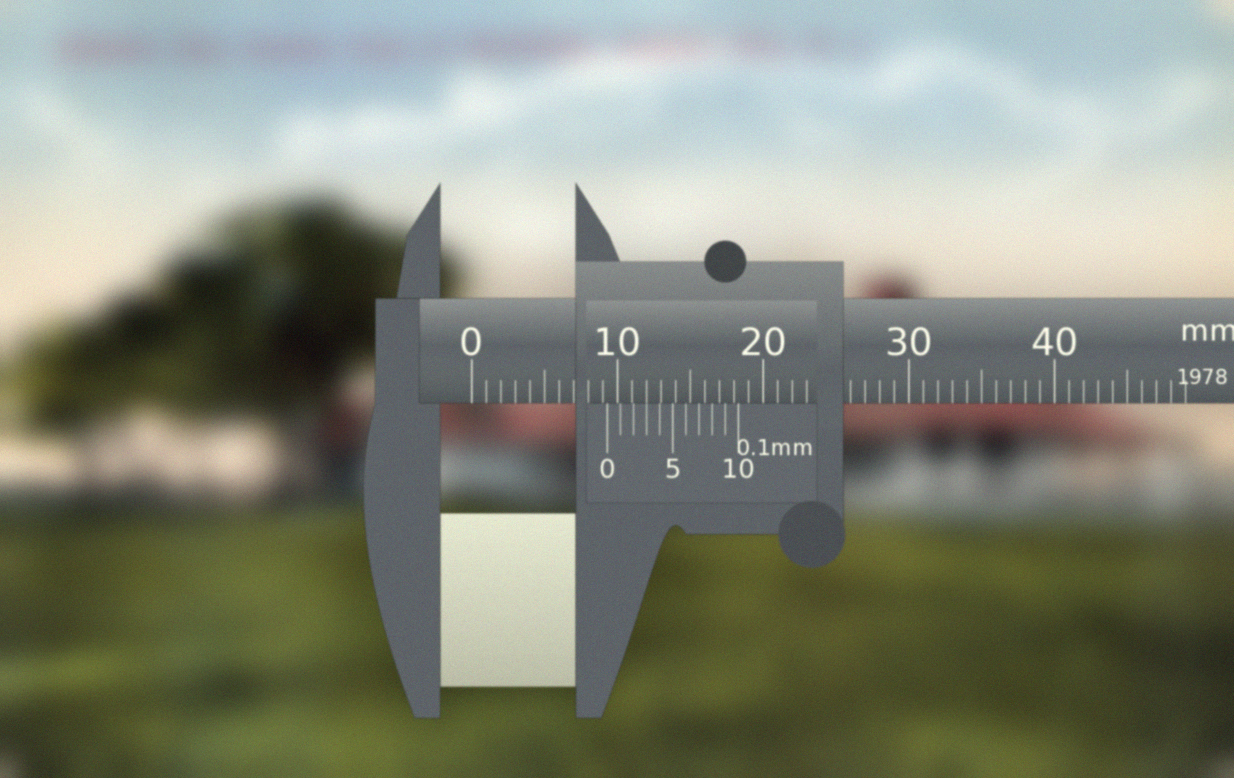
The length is 9.3 mm
